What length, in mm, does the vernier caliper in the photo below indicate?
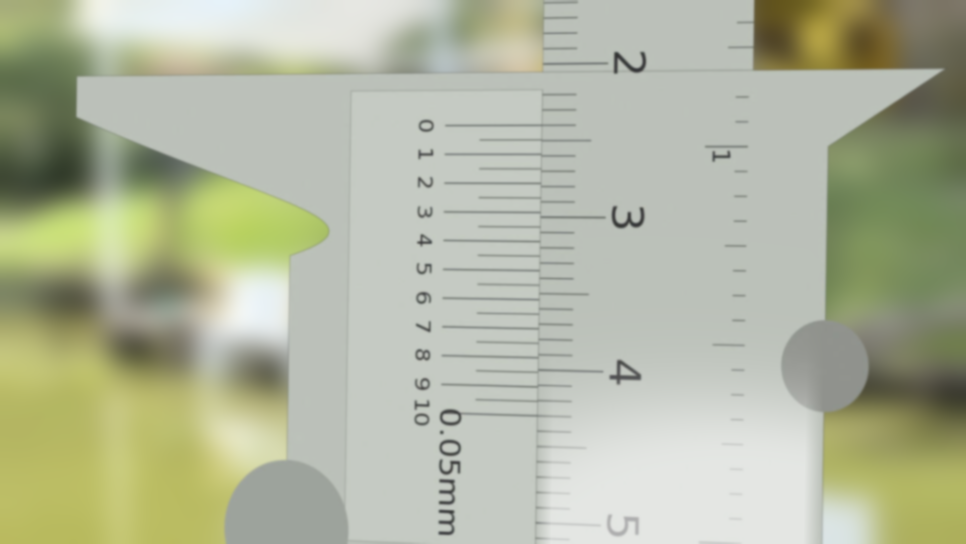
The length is 24.0 mm
